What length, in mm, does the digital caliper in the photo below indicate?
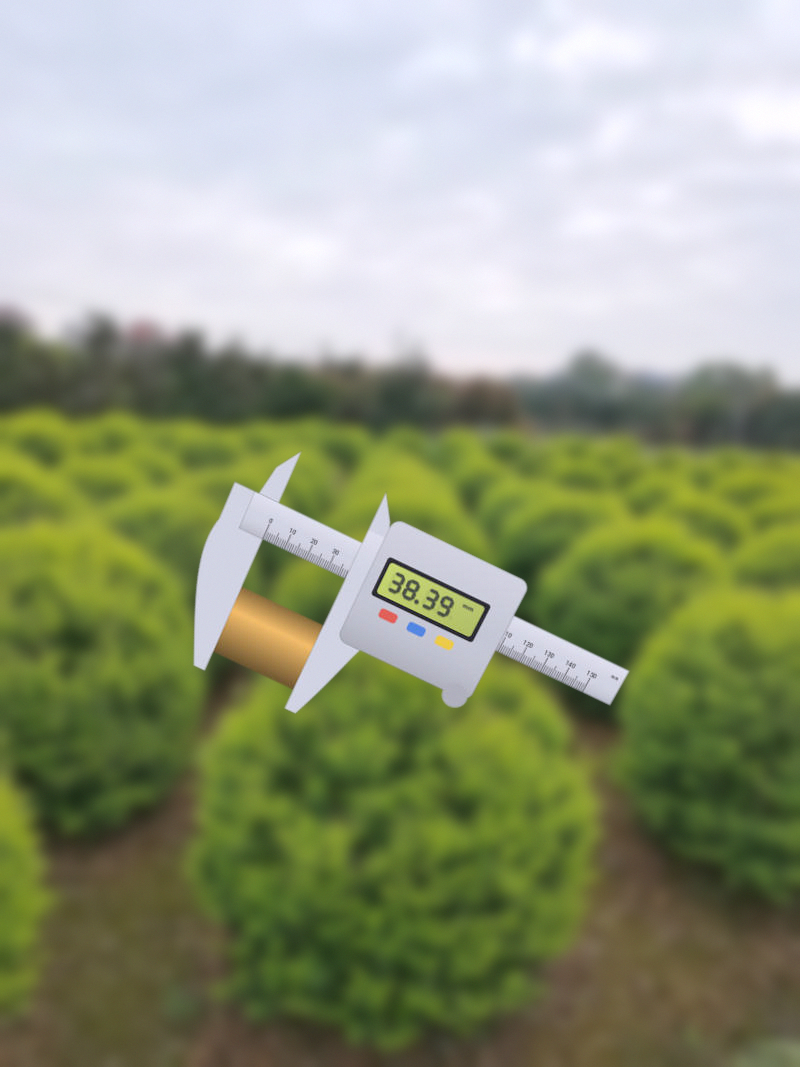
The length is 38.39 mm
